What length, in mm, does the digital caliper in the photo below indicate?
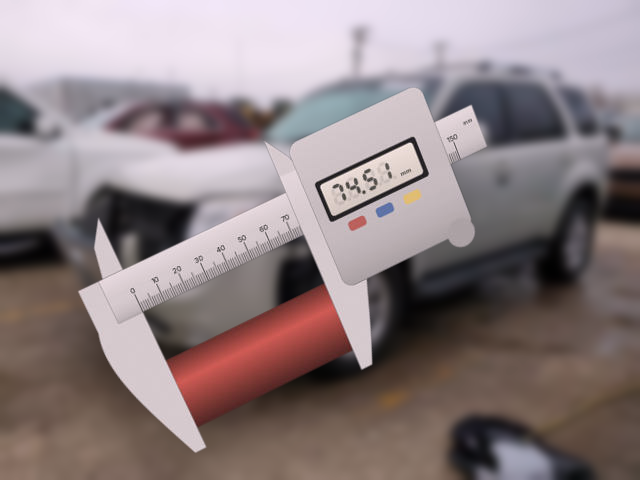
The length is 74.51 mm
